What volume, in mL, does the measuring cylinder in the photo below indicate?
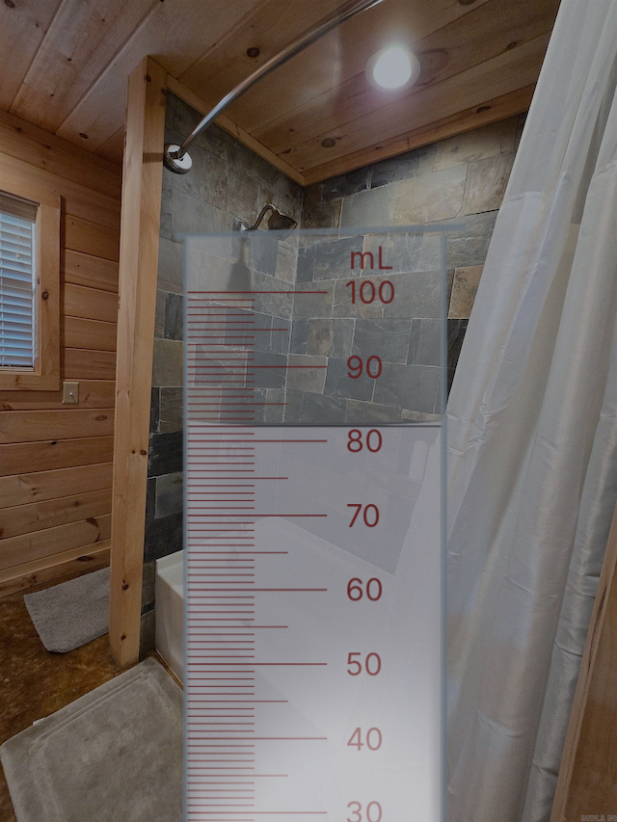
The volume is 82 mL
